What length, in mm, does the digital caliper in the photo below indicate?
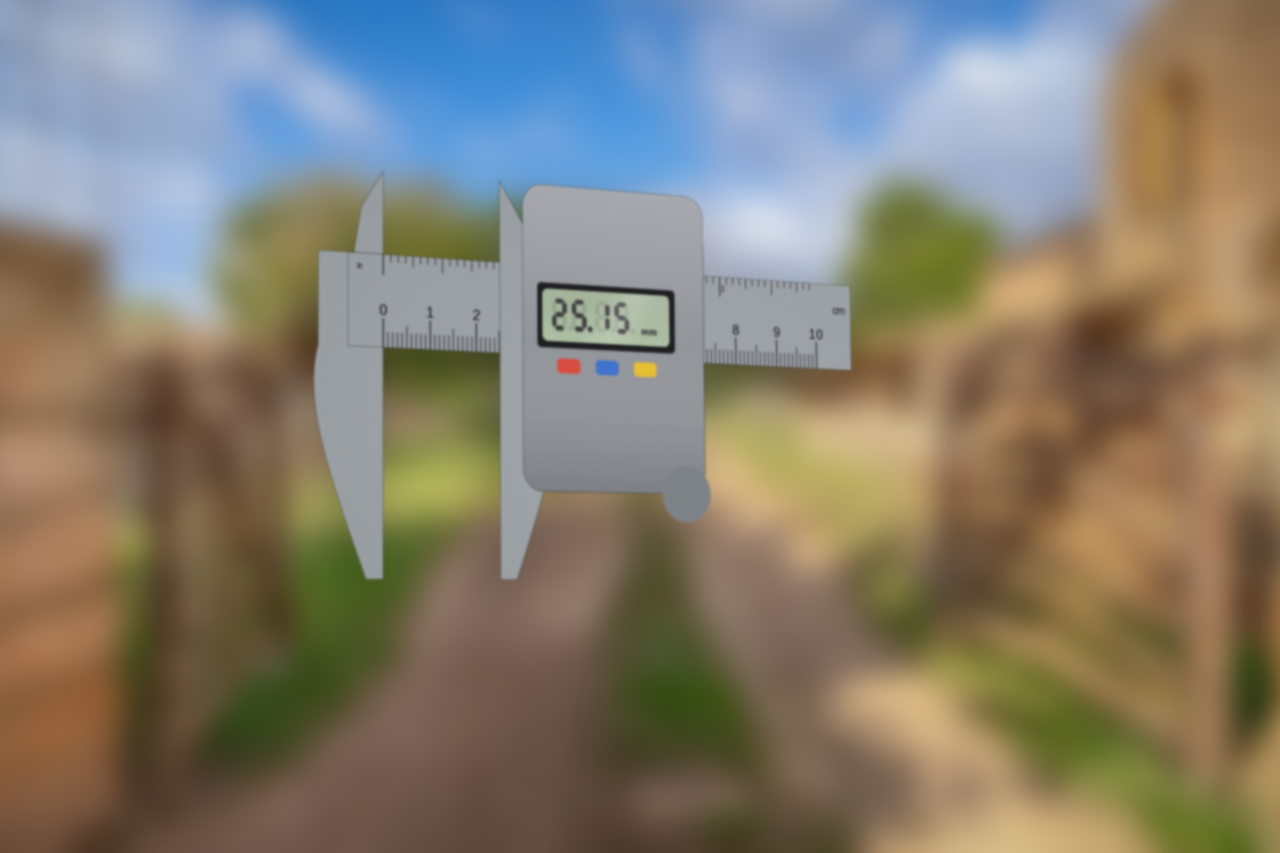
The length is 25.15 mm
